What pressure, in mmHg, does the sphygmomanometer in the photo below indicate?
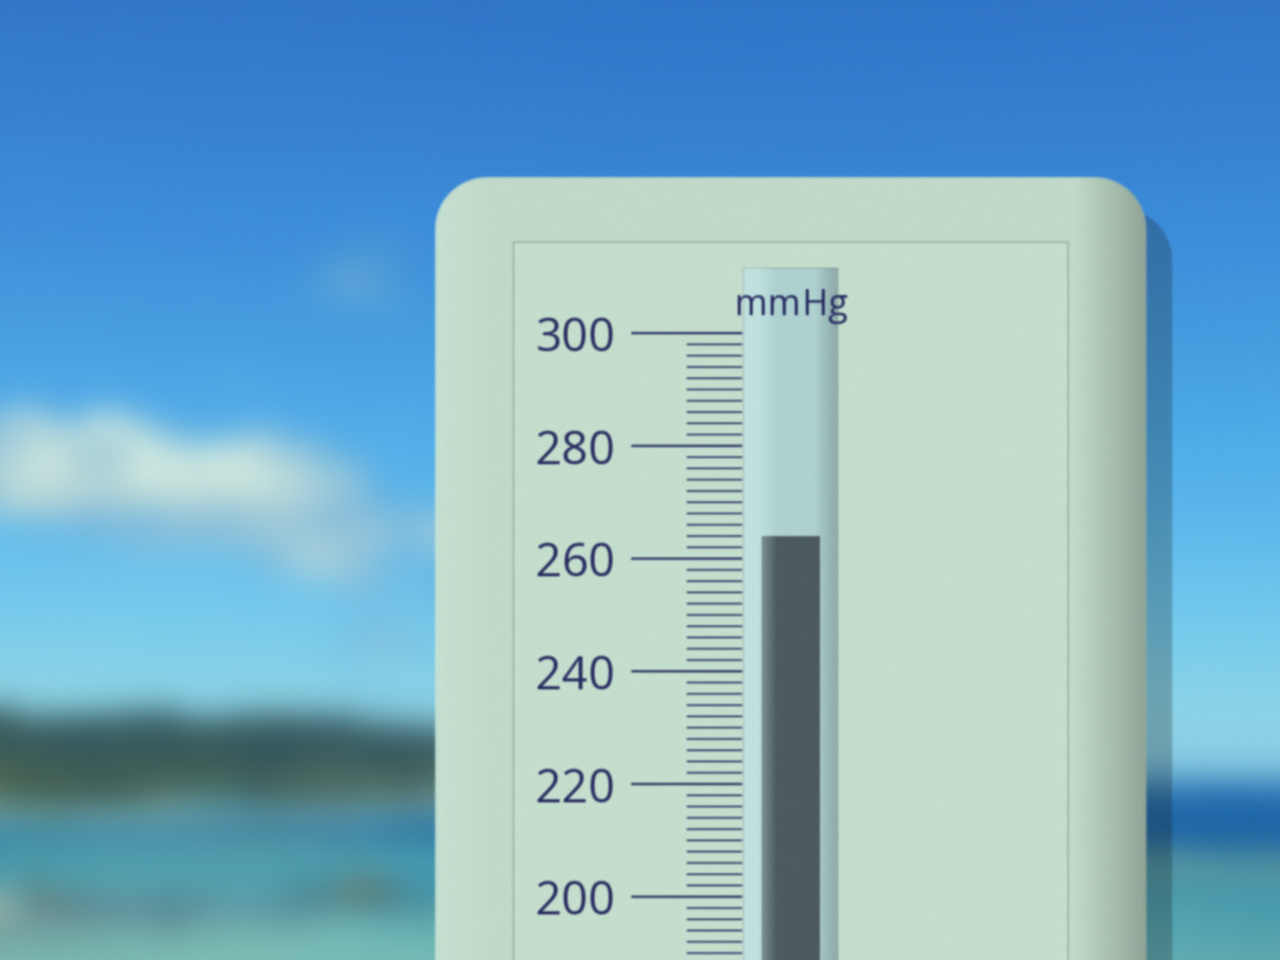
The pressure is 264 mmHg
